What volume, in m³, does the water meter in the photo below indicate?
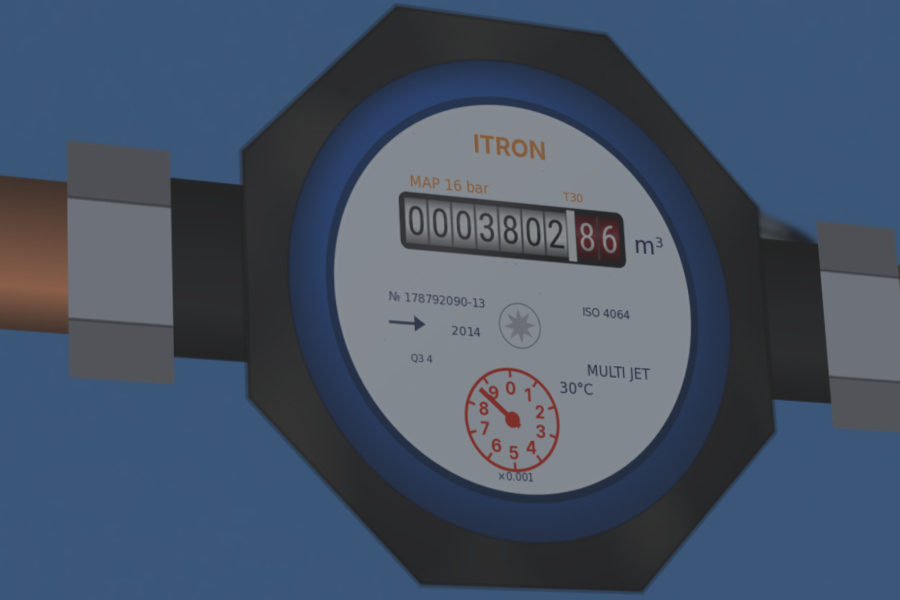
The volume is 3802.868 m³
